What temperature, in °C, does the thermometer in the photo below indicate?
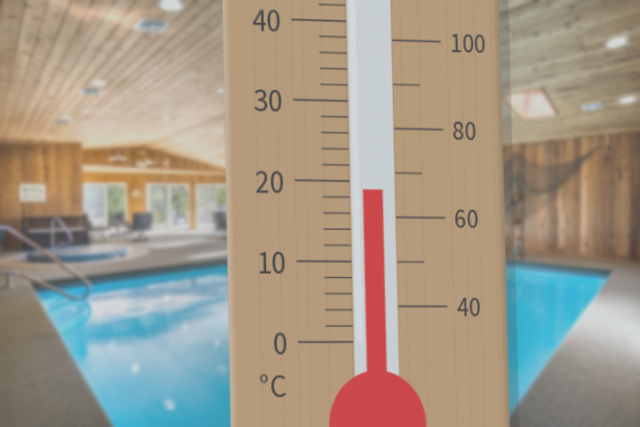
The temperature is 19 °C
